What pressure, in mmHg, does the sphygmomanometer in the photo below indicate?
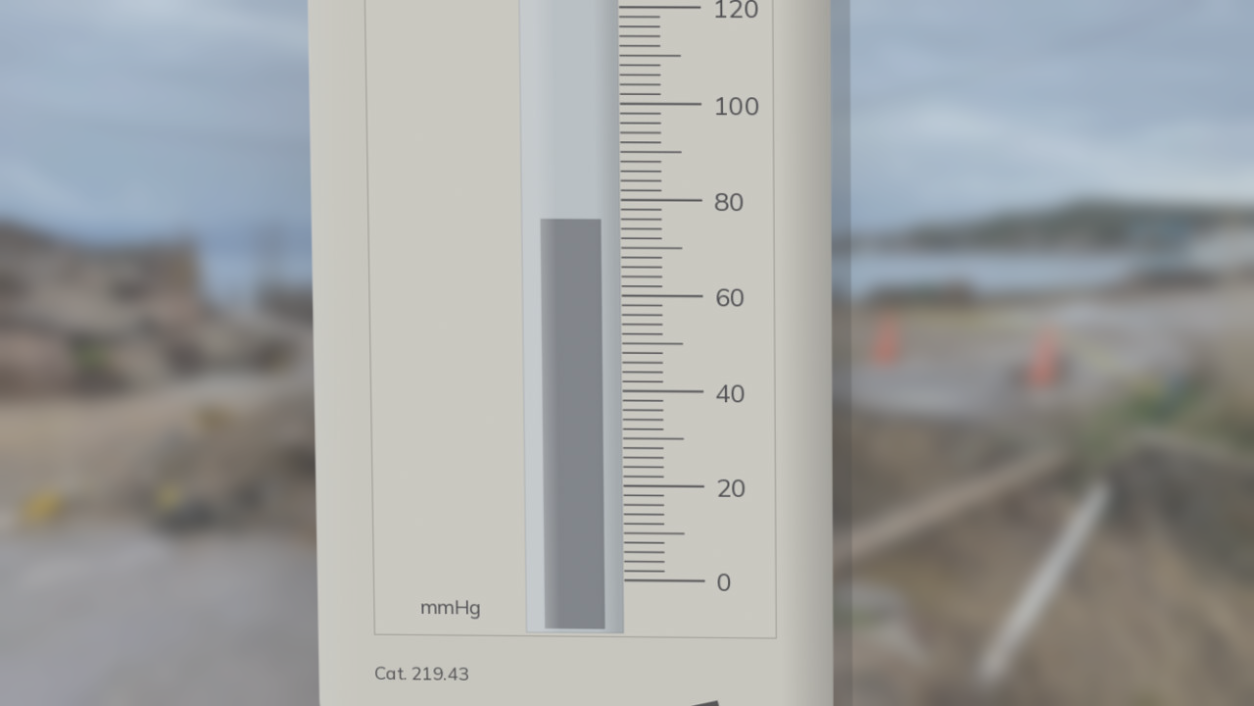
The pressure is 76 mmHg
